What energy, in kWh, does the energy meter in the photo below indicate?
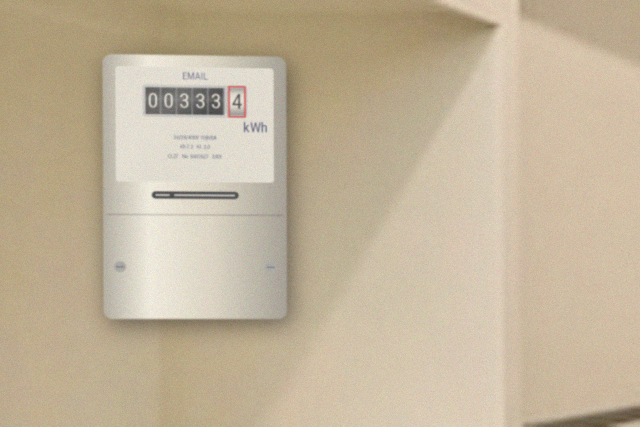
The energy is 333.4 kWh
